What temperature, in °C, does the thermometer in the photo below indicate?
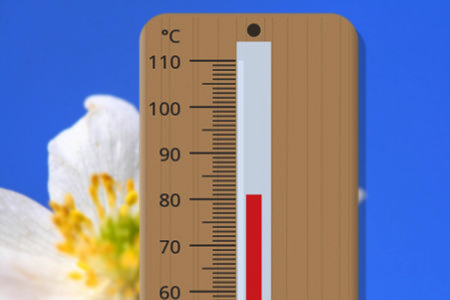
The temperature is 81 °C
